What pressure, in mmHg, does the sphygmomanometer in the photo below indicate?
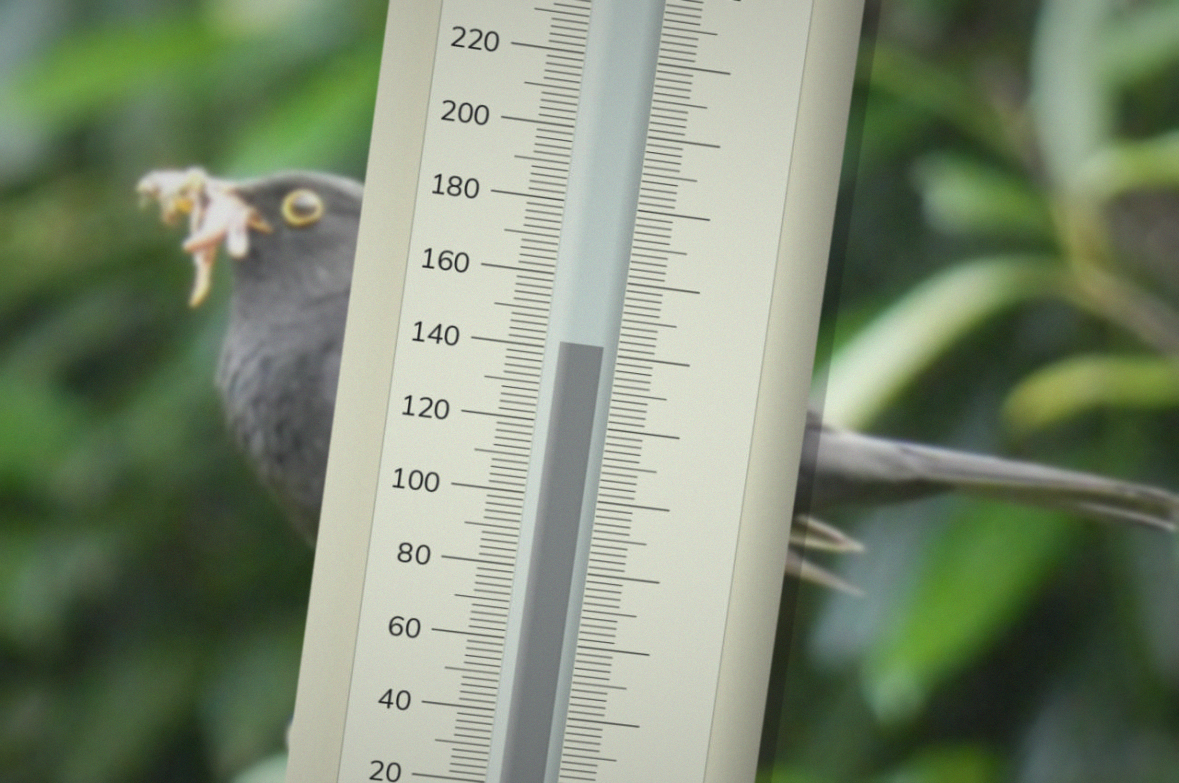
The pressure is 142 mmHg
